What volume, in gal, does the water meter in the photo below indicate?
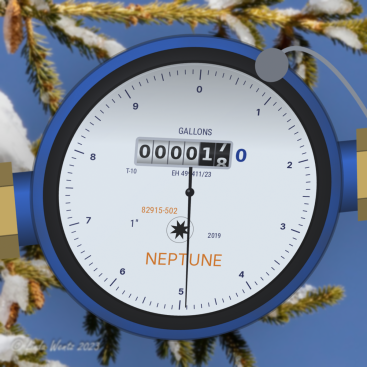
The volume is 174.9 gal
